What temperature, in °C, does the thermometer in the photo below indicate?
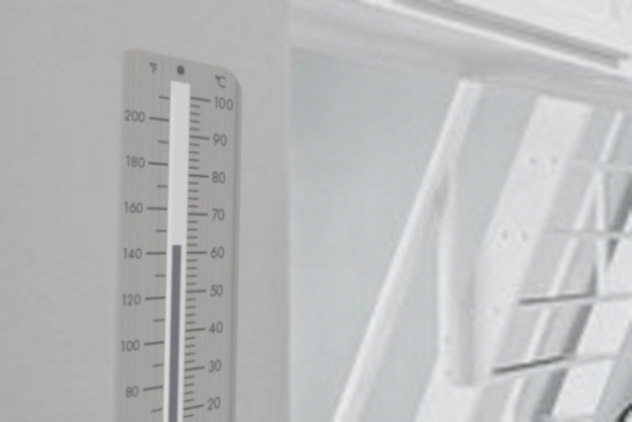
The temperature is 62 °C
